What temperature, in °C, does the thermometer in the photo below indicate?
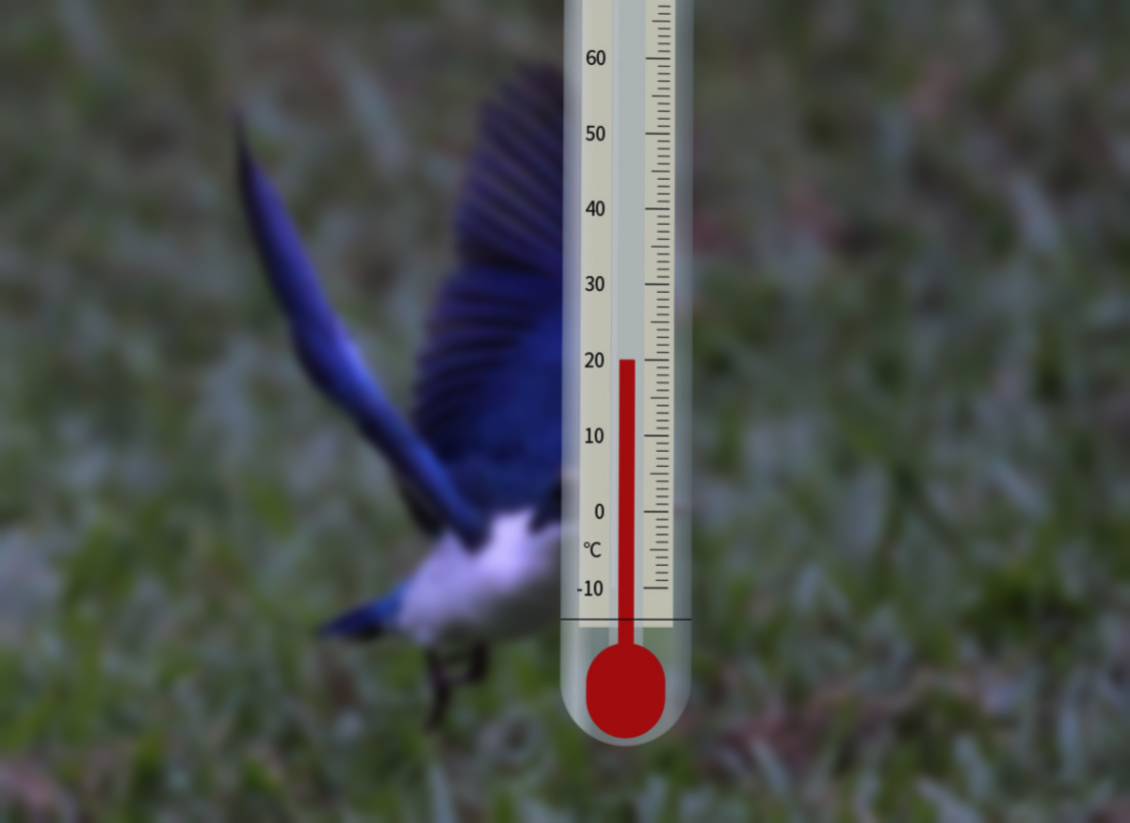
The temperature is 20 °C
